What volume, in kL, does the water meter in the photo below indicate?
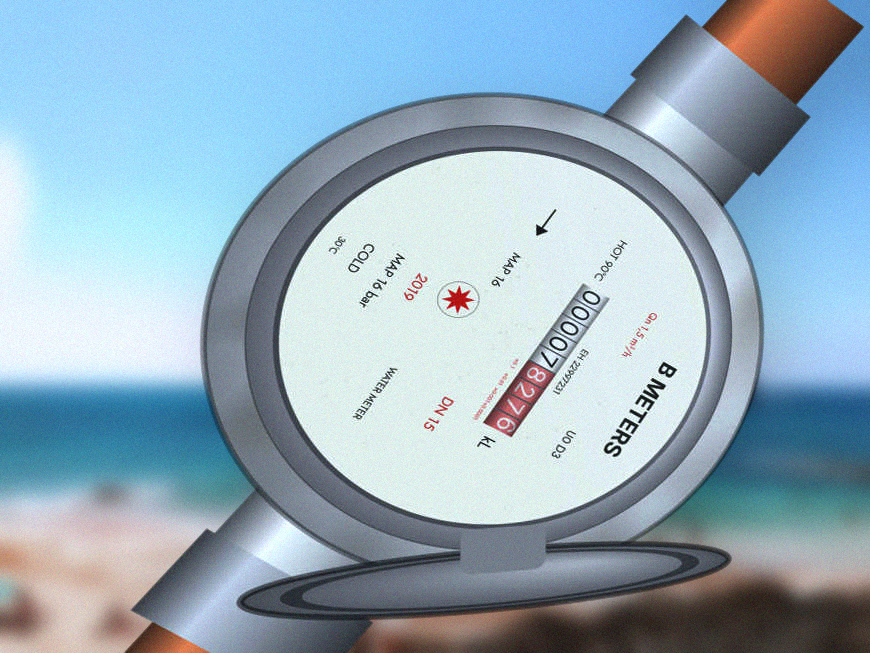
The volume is 7.8276 kL
